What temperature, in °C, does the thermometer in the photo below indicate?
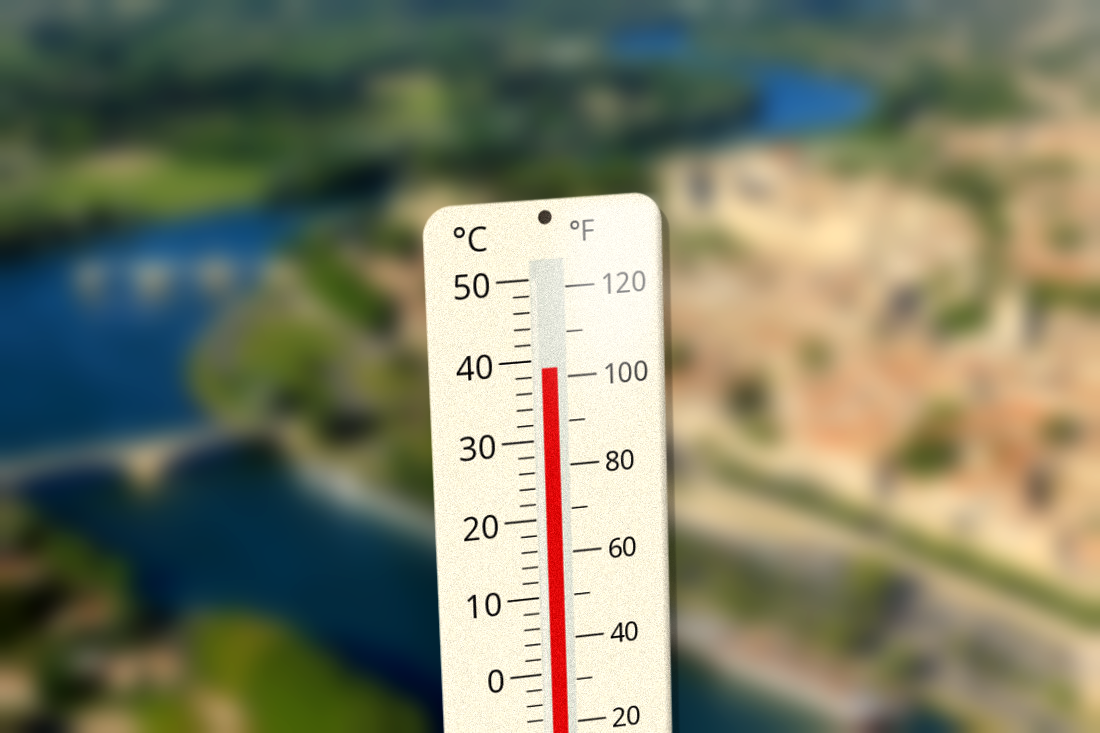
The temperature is 39 °C
